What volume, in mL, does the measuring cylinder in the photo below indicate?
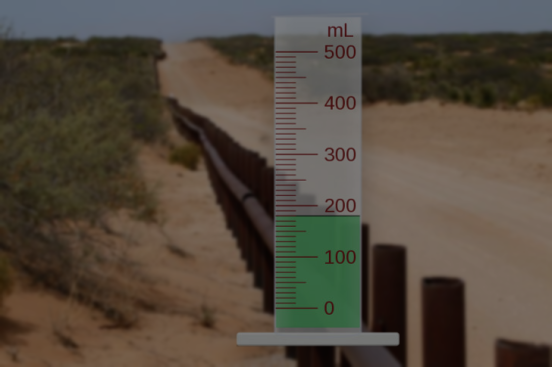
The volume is 180 mL
